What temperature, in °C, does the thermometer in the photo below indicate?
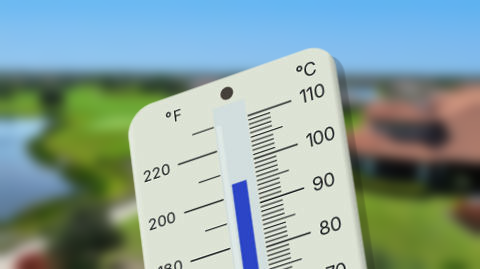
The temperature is 96 °C
